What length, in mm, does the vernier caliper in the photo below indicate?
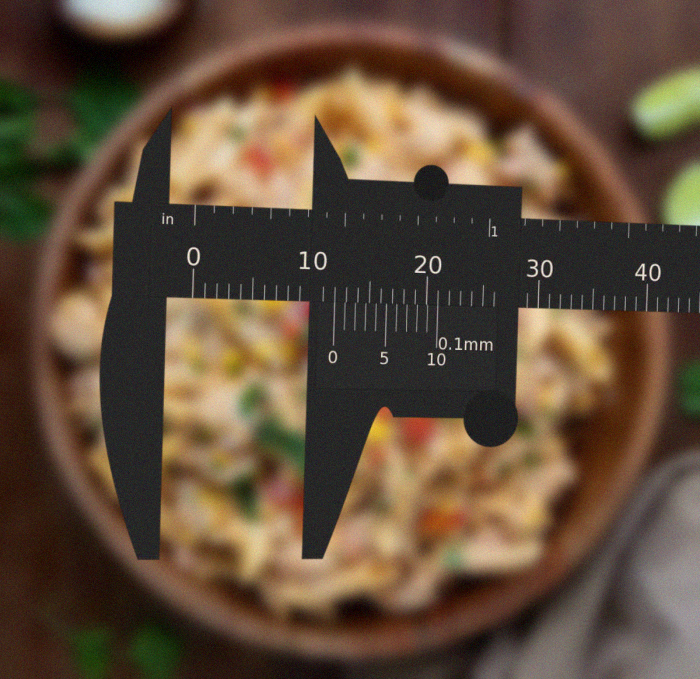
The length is 12.0 mm
